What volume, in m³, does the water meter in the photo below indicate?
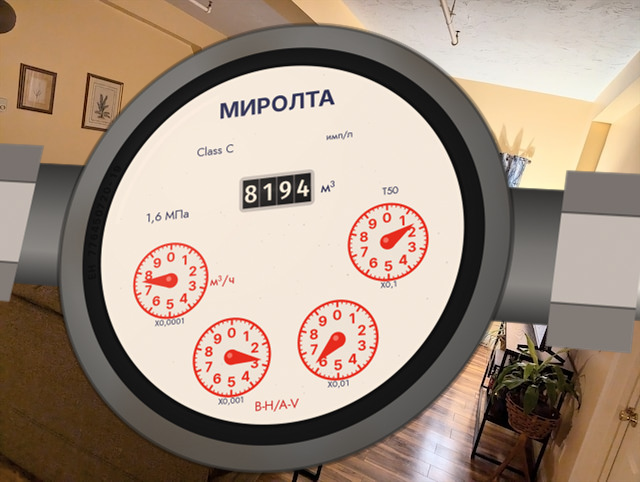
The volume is 8194.1627 m³
